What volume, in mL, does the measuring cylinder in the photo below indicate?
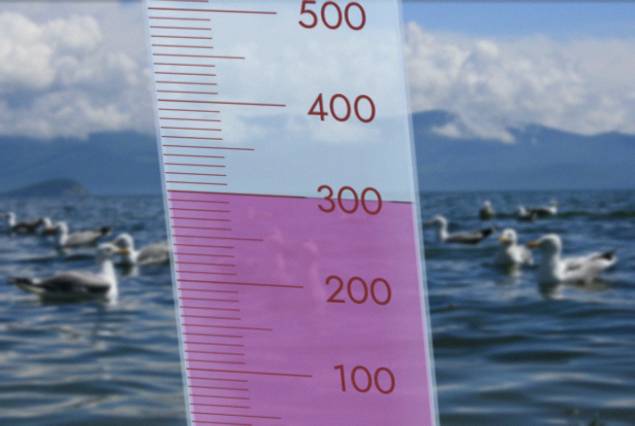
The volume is 300 mL
